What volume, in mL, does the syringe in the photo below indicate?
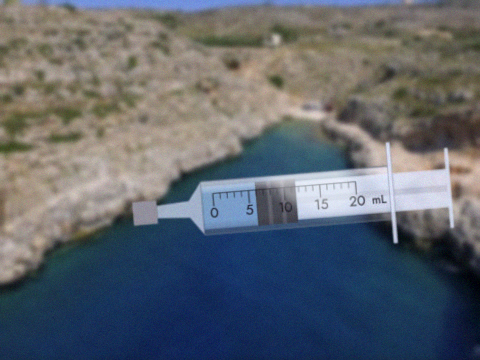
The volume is 6 mL
